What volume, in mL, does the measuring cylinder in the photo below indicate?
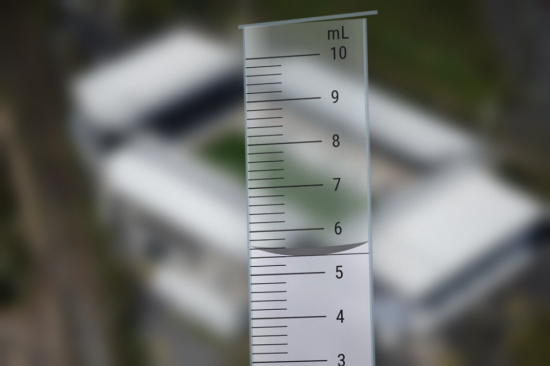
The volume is 5.4 mL
